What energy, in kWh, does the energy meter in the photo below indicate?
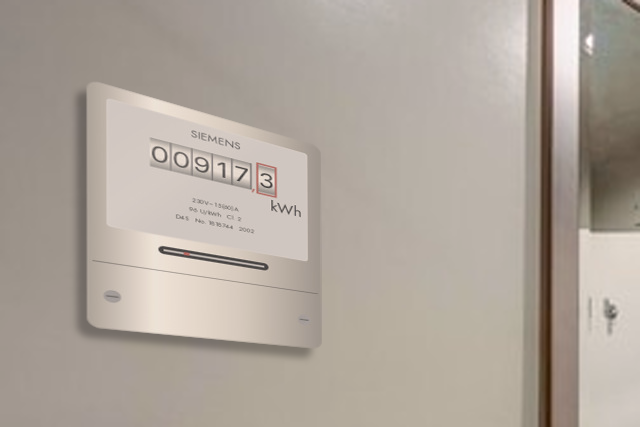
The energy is 917.3 kWh
